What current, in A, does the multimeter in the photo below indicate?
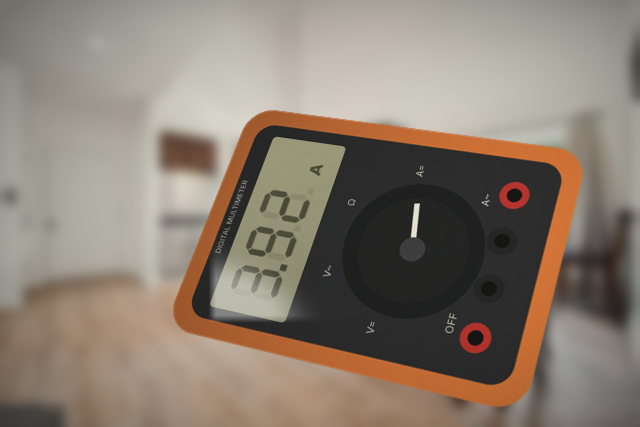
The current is 3.92 A
